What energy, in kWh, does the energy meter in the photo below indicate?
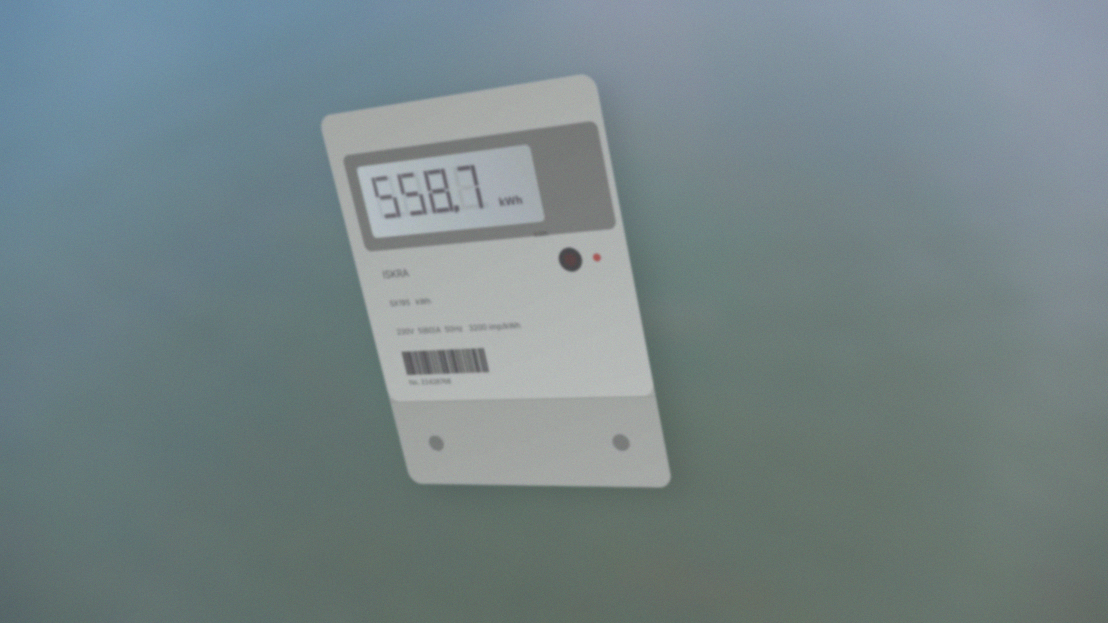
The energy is 558.7 kWh
